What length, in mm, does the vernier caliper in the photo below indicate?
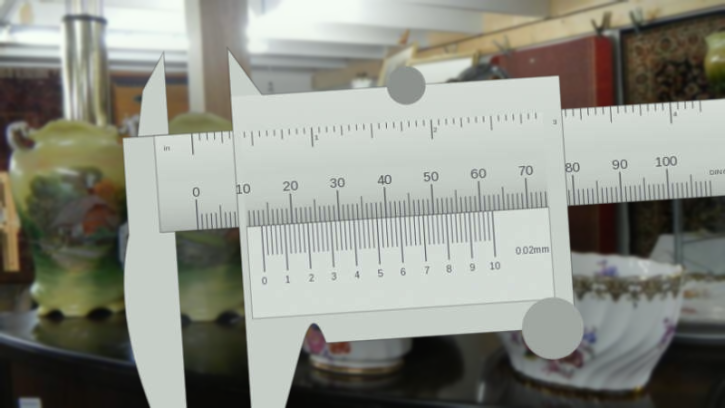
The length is 13.5 mm
